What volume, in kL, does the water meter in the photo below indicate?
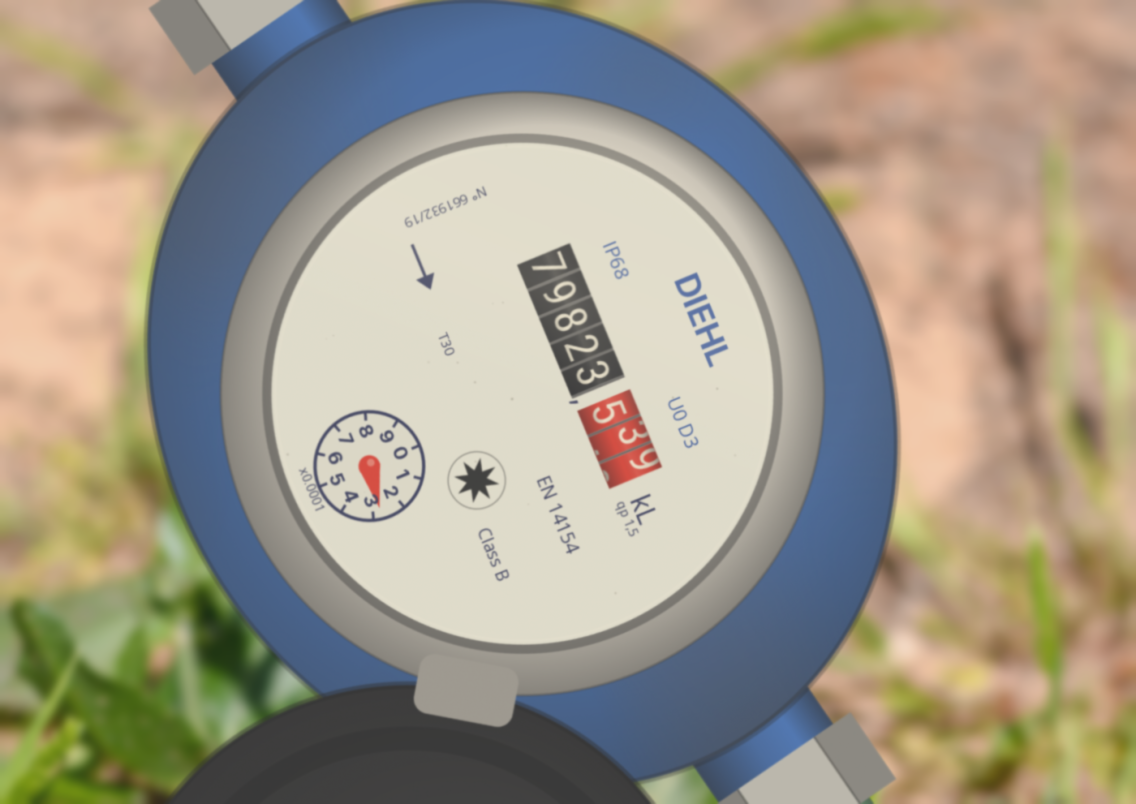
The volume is 79823.5392 kL
